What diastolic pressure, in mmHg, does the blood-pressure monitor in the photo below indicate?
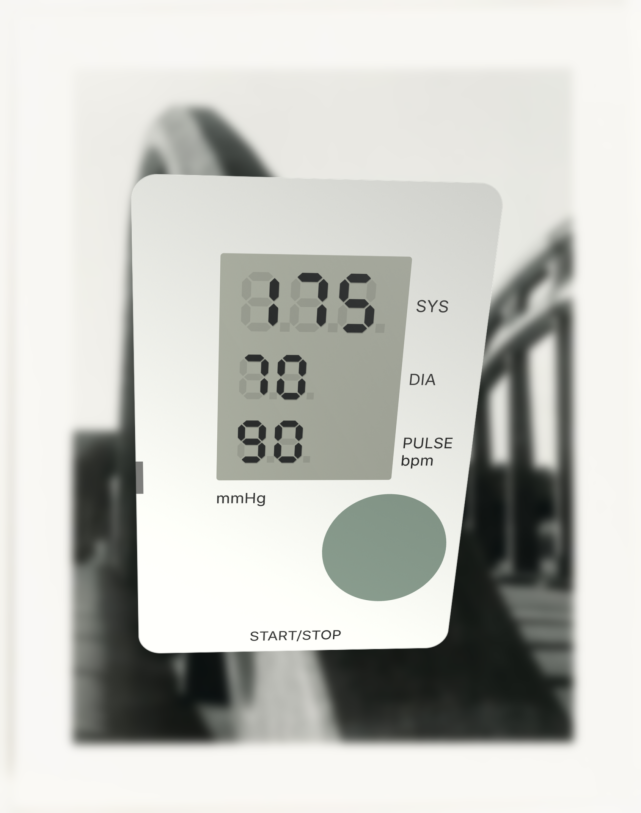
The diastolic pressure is 70 mmHg
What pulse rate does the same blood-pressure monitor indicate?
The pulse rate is 90 bpm
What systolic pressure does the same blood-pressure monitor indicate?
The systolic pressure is 175 mmHg
